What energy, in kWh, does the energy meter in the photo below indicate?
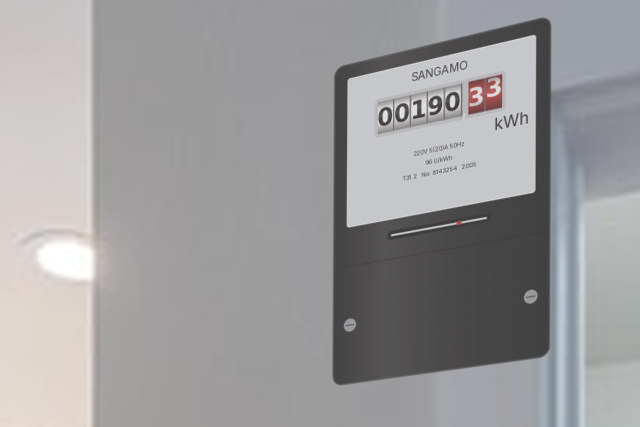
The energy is 190.33 kWh
